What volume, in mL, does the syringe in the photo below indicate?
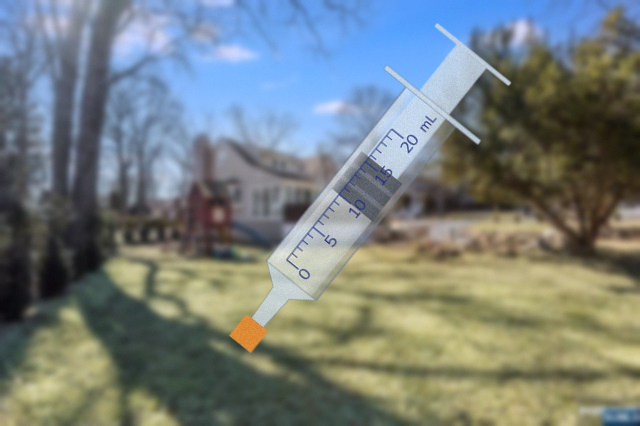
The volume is 10 mL
